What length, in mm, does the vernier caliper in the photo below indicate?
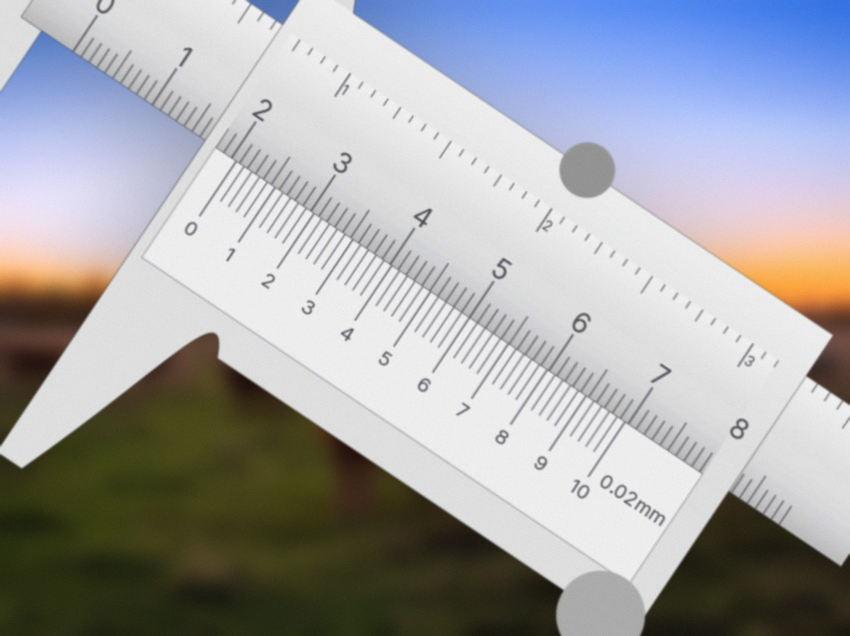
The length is 20.6 mm
